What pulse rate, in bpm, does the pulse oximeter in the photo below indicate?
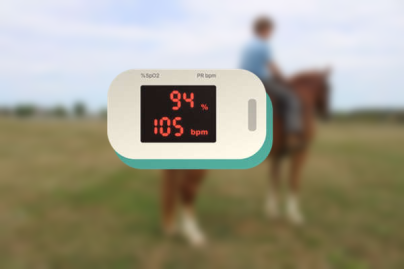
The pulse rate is 105 bpm
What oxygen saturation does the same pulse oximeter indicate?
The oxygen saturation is 94 %
